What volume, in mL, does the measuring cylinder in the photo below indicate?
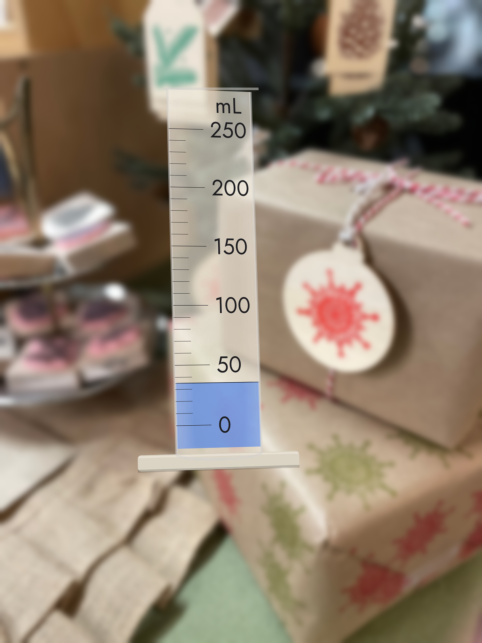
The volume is 35 mL
